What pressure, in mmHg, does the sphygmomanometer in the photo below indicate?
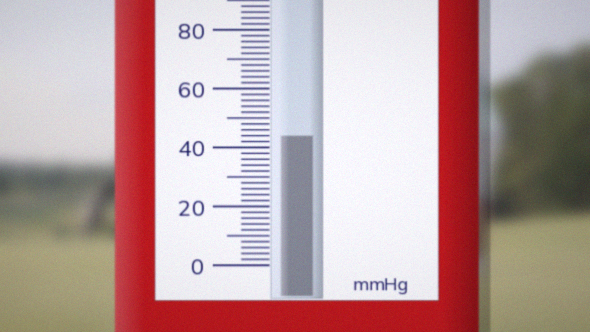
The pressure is 44 mmHg
